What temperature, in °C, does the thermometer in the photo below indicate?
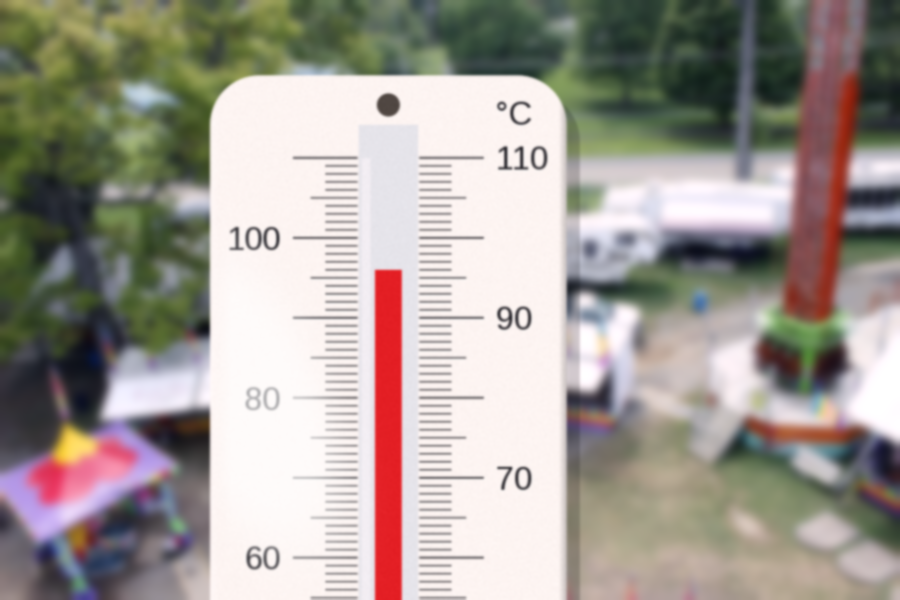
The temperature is 96 °C
